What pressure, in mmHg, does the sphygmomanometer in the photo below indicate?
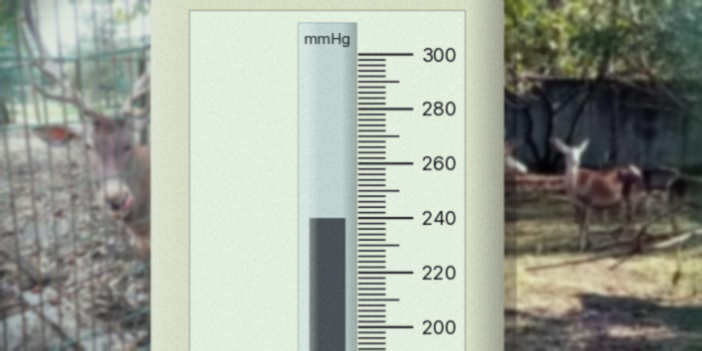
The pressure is 240 mmHg
